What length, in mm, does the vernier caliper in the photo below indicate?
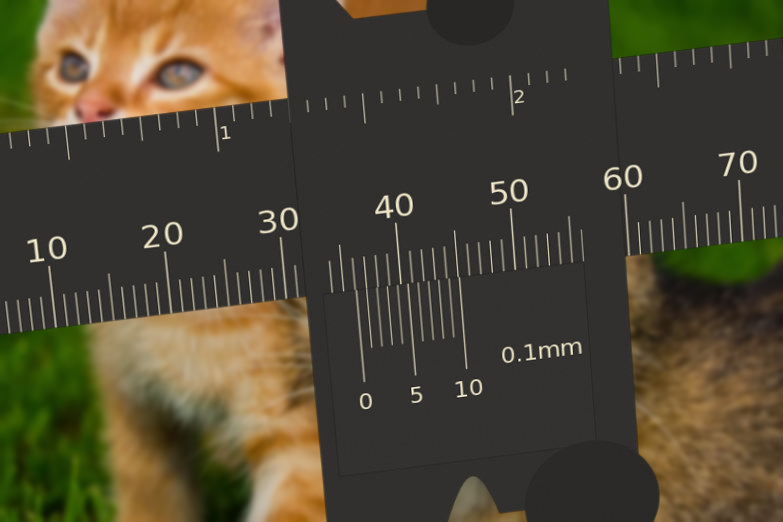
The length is 36.1 mm
